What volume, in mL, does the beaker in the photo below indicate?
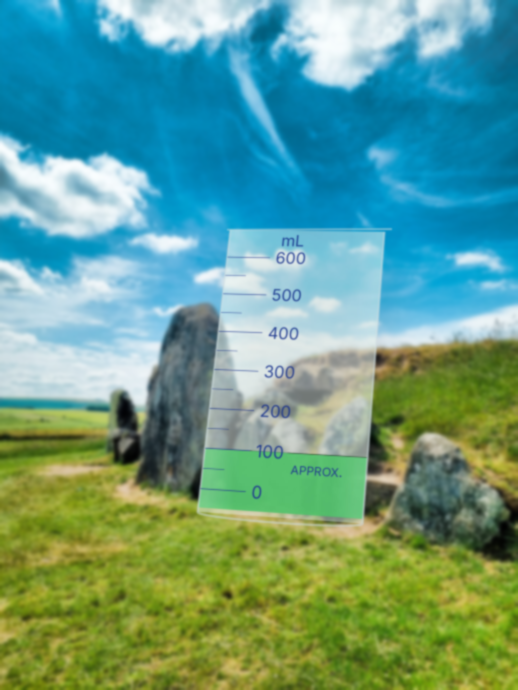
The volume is 100 mL
